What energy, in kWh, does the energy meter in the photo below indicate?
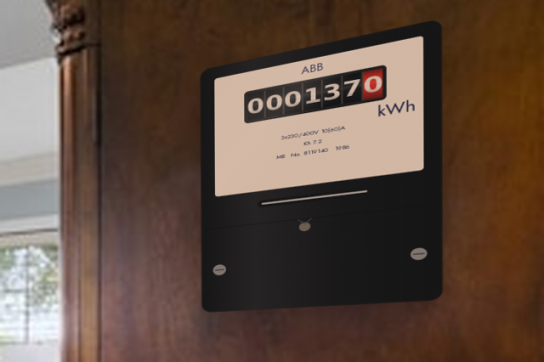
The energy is 137.0 kWh
